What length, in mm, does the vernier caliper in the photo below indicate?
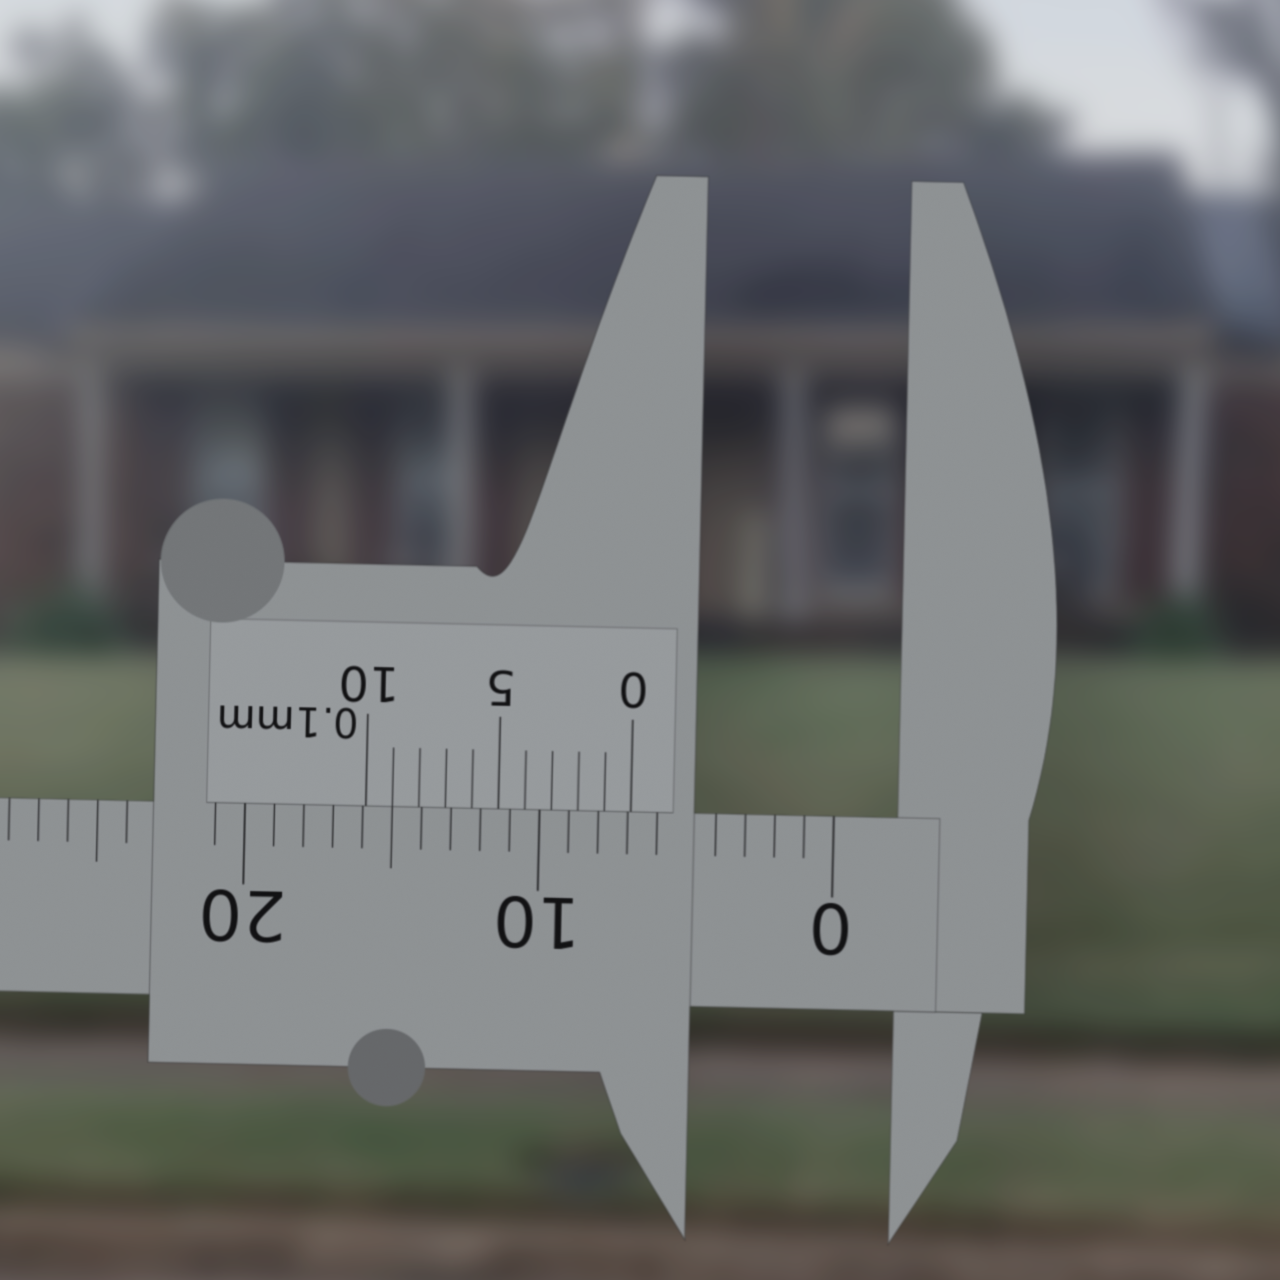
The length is 6.9 mm
